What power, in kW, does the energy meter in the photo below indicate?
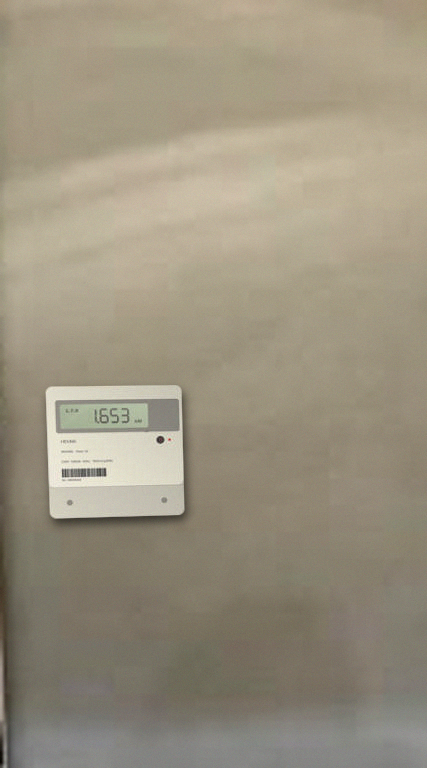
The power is 1.653 kW
